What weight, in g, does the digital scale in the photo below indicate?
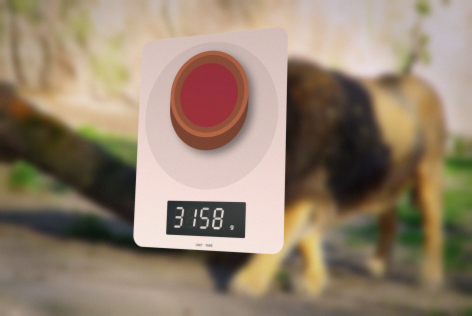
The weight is 3158 g
